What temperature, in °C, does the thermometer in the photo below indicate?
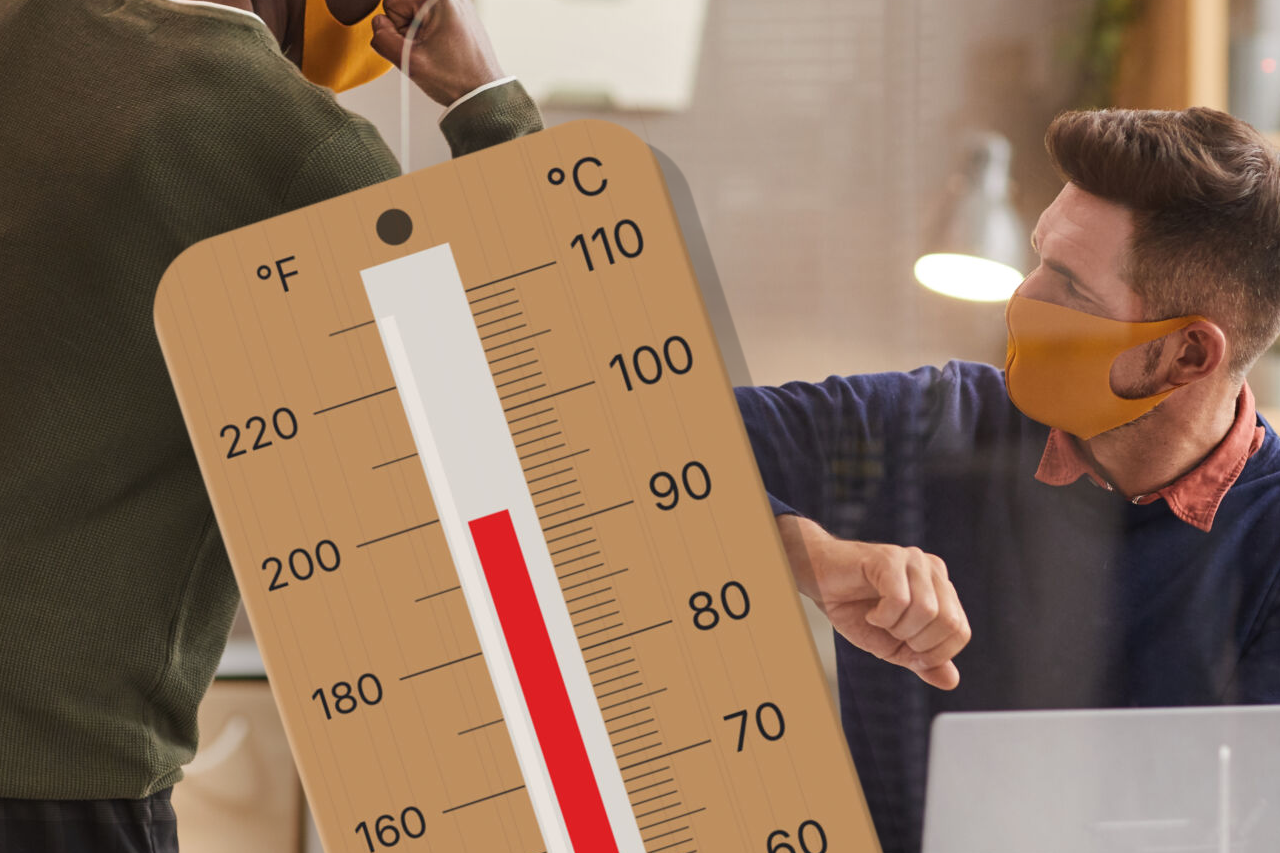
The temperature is 92.5 °C
